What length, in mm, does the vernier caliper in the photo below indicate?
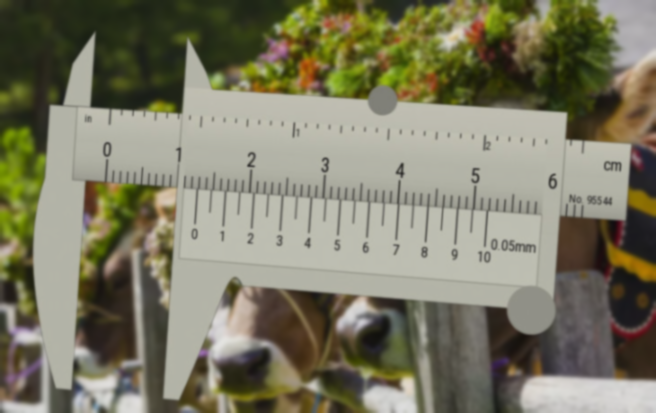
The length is 12.8 mm
